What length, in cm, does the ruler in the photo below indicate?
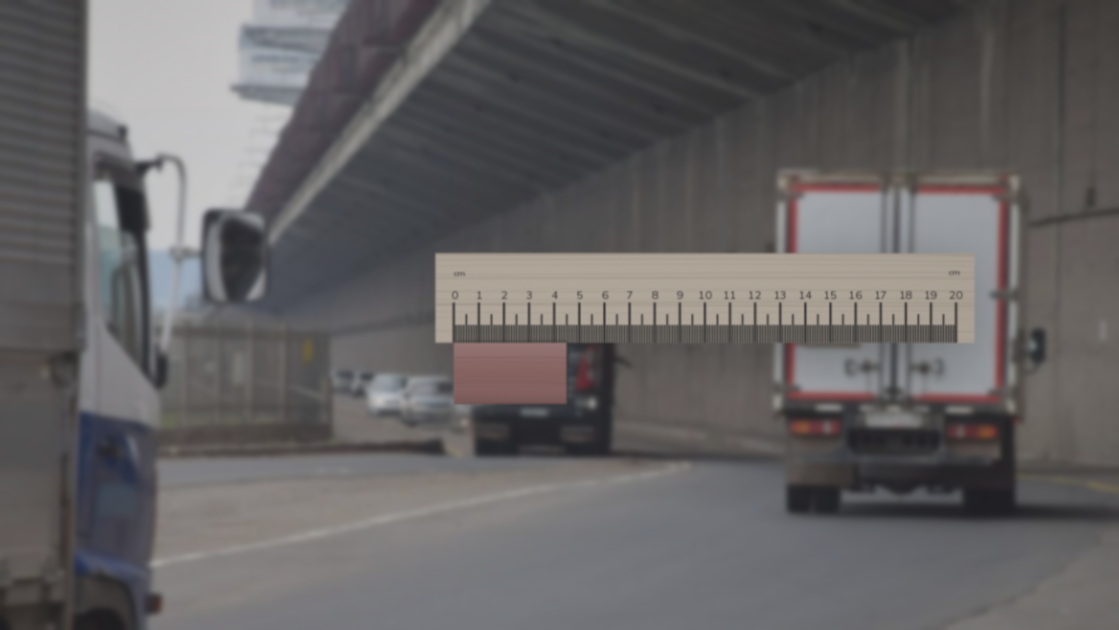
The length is 4.5 cm
